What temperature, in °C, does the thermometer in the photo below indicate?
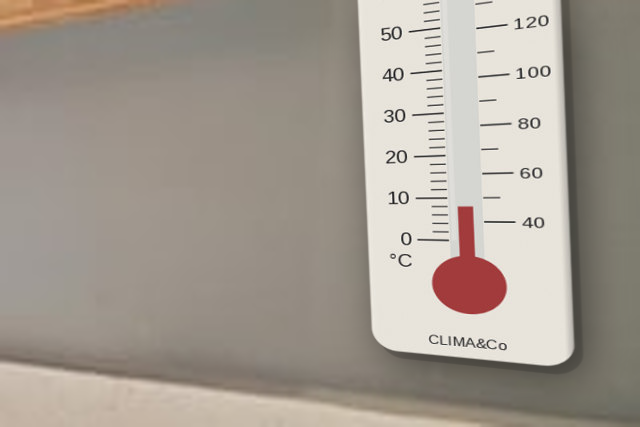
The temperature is 8 °C
